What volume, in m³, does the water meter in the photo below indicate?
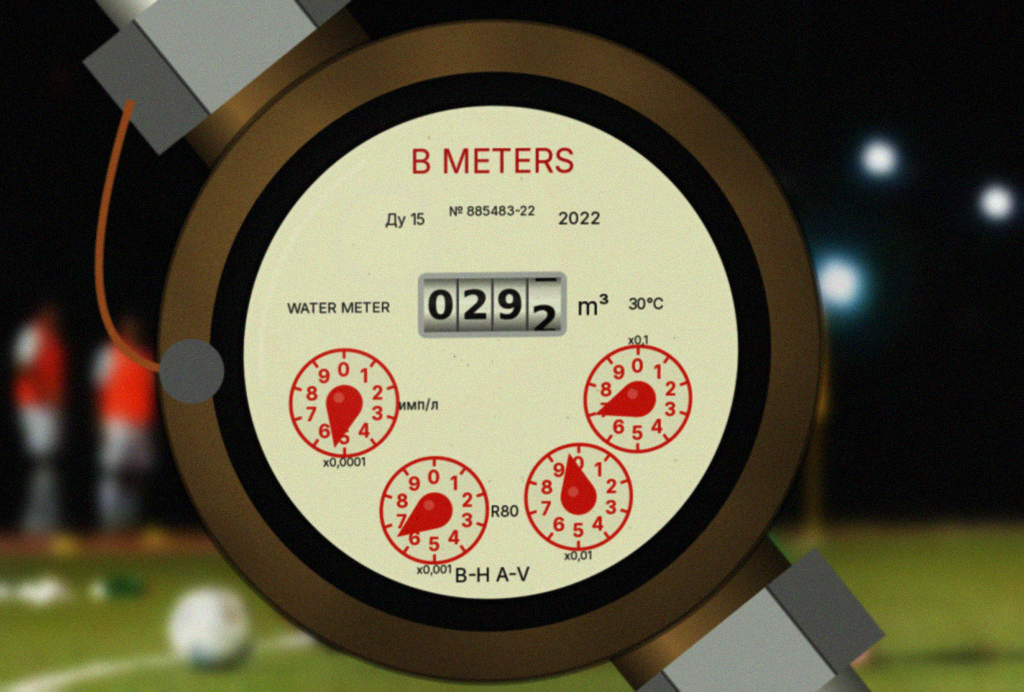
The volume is 291.6965 m³
